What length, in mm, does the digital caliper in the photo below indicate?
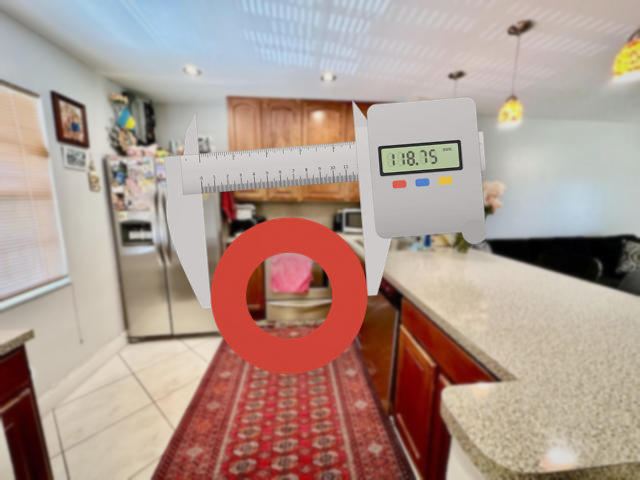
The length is 118.75 mm
